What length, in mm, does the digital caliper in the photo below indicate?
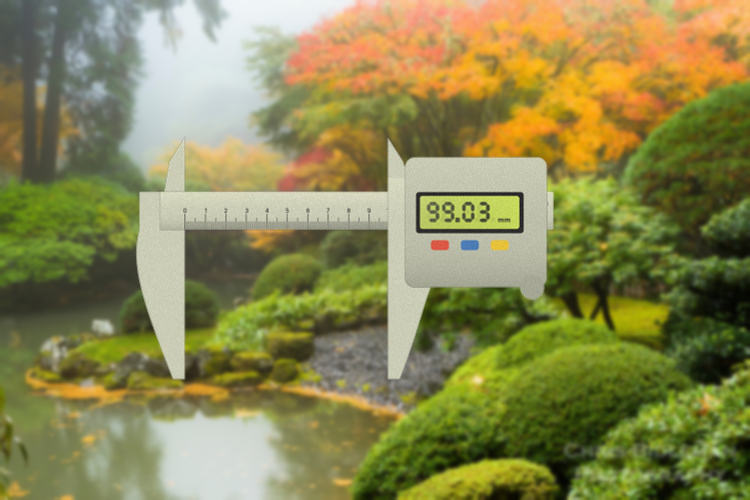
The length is 99.03 mm
